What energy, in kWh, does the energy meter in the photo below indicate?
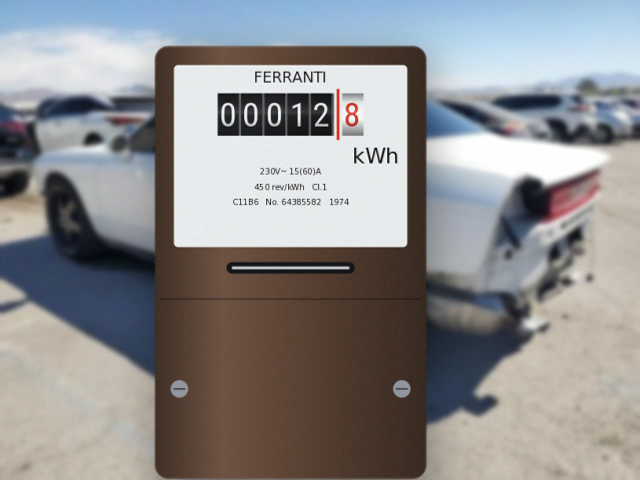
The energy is 12.8 kWh
